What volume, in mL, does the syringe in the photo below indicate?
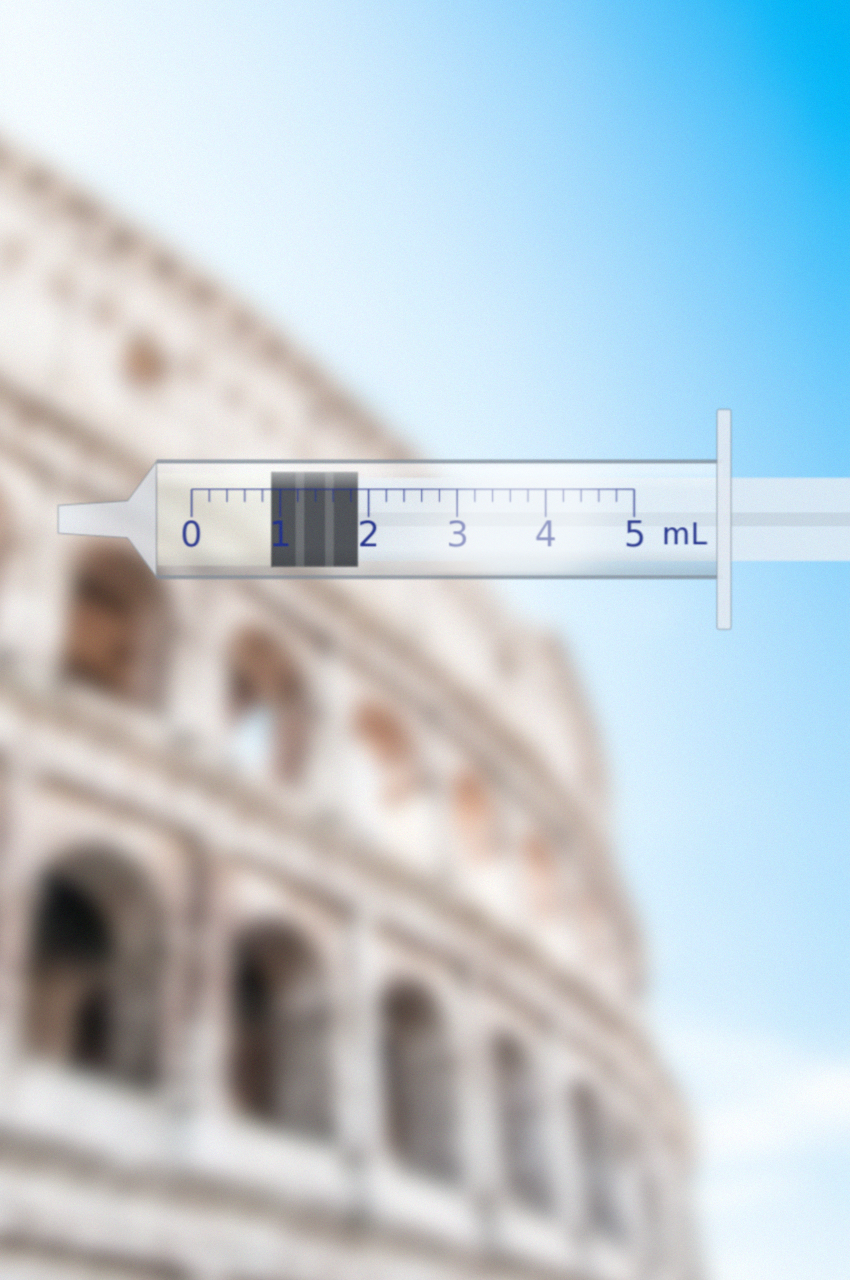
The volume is 0.9 mL
